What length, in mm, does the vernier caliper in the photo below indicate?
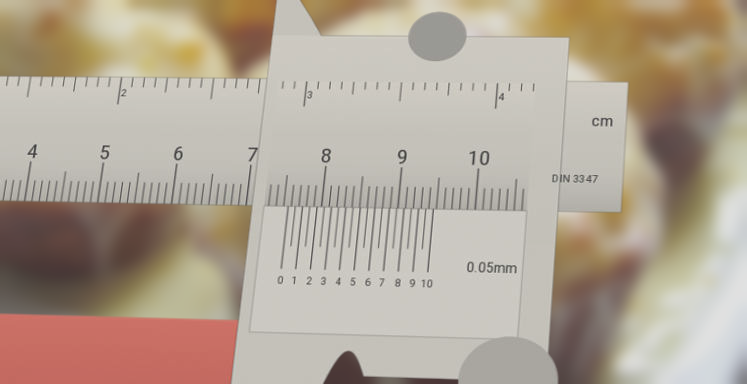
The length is 75.6 mm
